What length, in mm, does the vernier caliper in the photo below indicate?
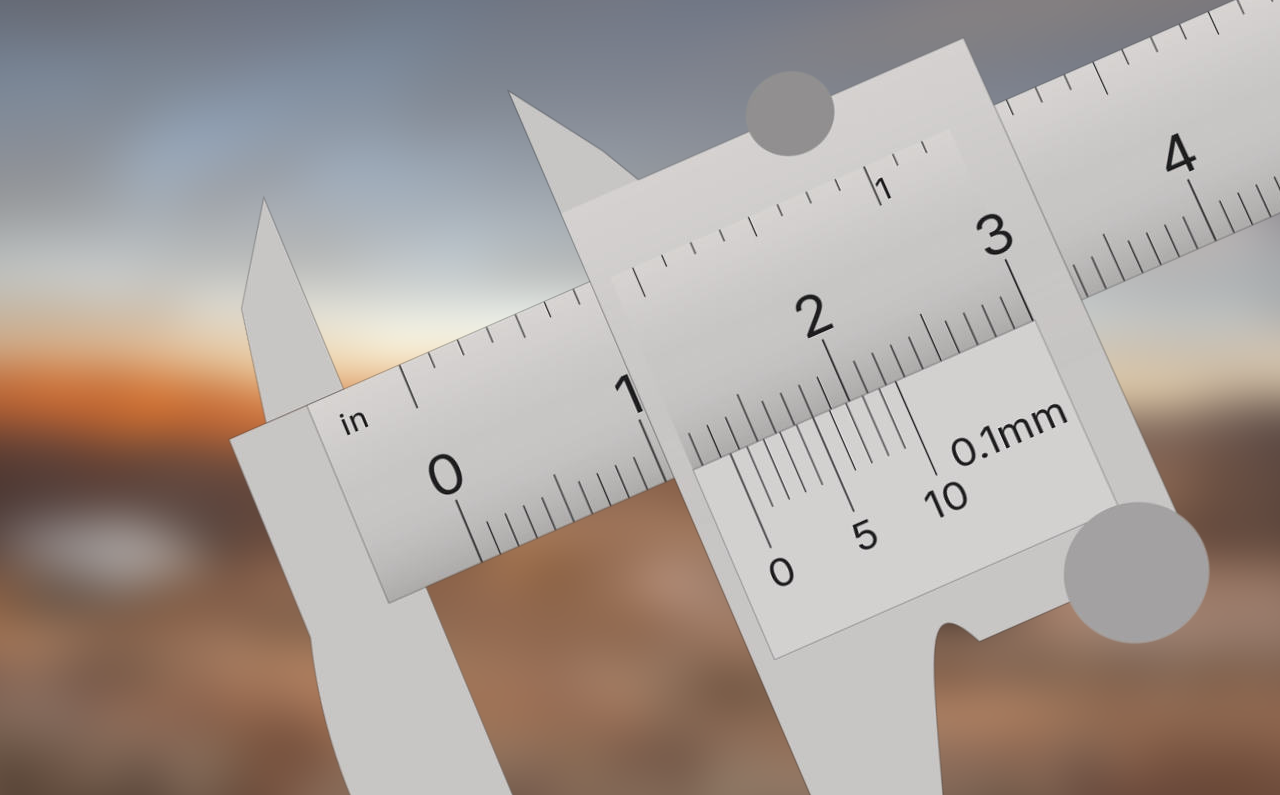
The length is 13.5 mm
